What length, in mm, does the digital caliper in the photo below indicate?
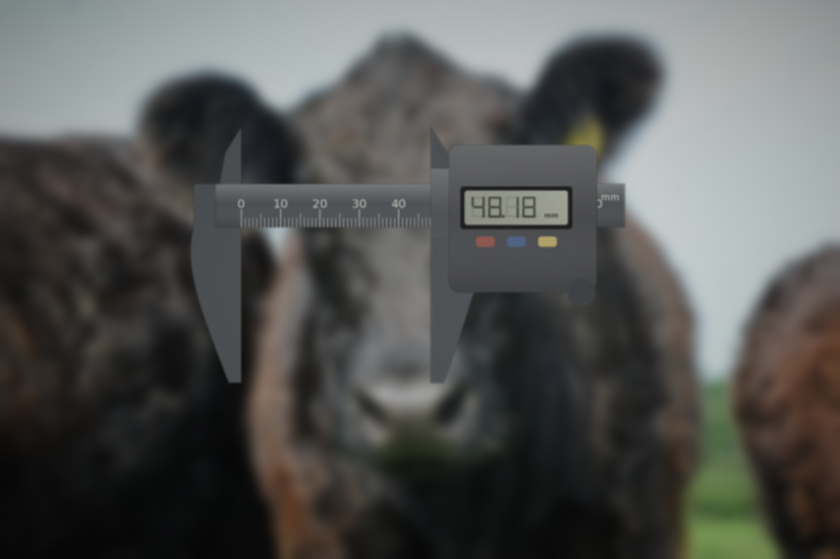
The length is 48.18 mm
